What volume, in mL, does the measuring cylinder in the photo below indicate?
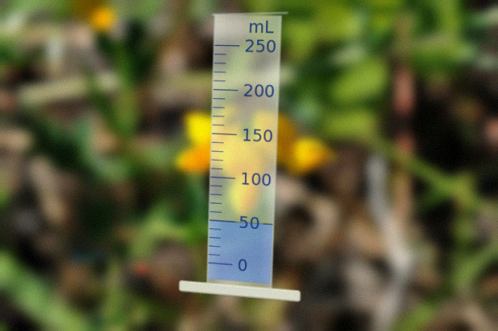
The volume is 50 mL
